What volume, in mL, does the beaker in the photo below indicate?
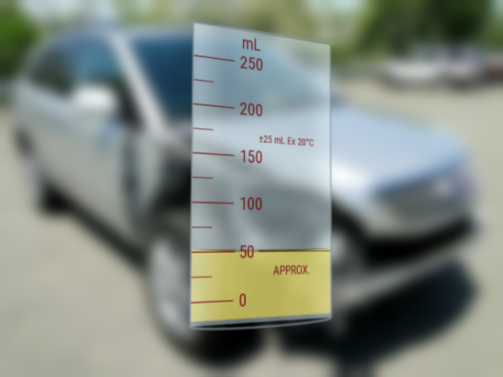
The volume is 50 mL
